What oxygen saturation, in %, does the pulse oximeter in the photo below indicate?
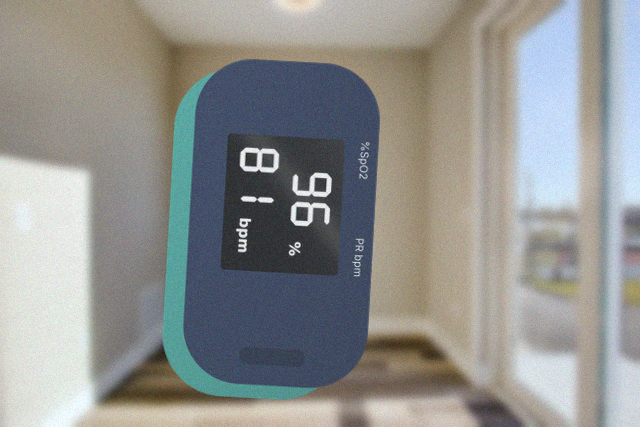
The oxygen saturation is 96 %
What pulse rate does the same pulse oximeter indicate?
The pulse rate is 81 bpm
